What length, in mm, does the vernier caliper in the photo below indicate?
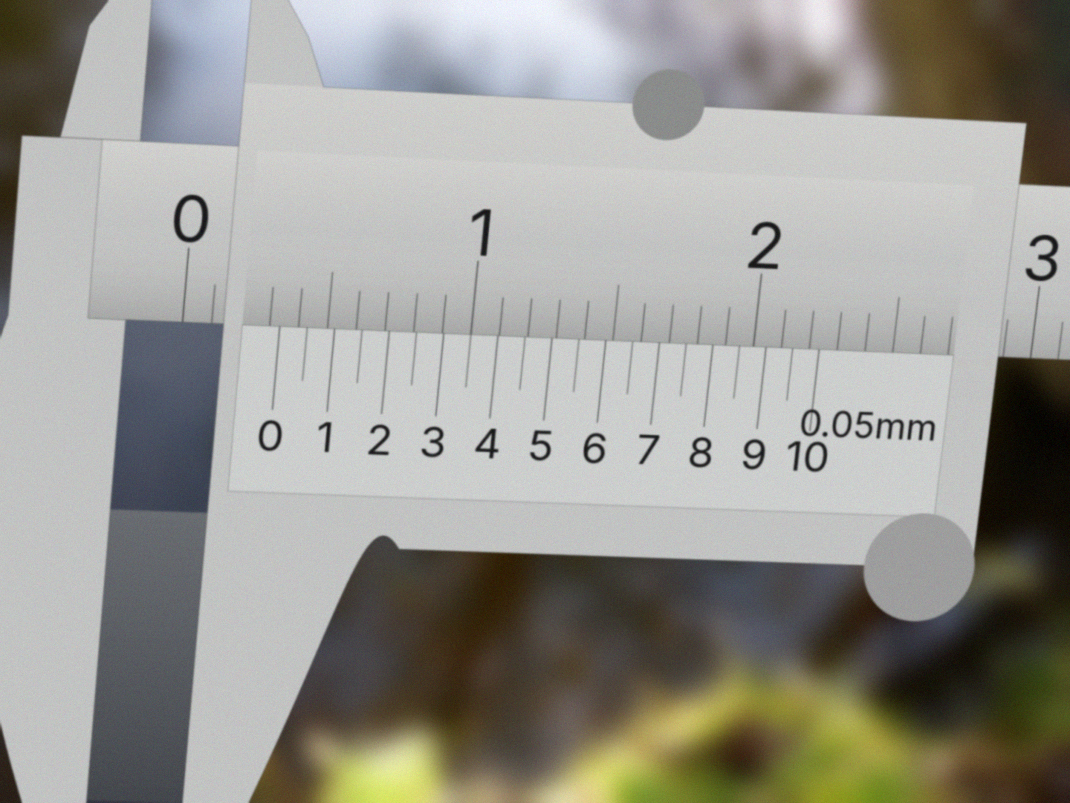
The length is 3.35 mm
